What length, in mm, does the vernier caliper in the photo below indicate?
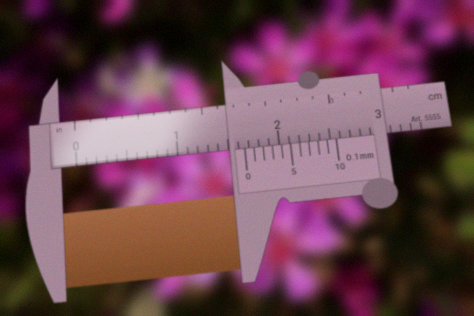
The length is 16.6 mm
